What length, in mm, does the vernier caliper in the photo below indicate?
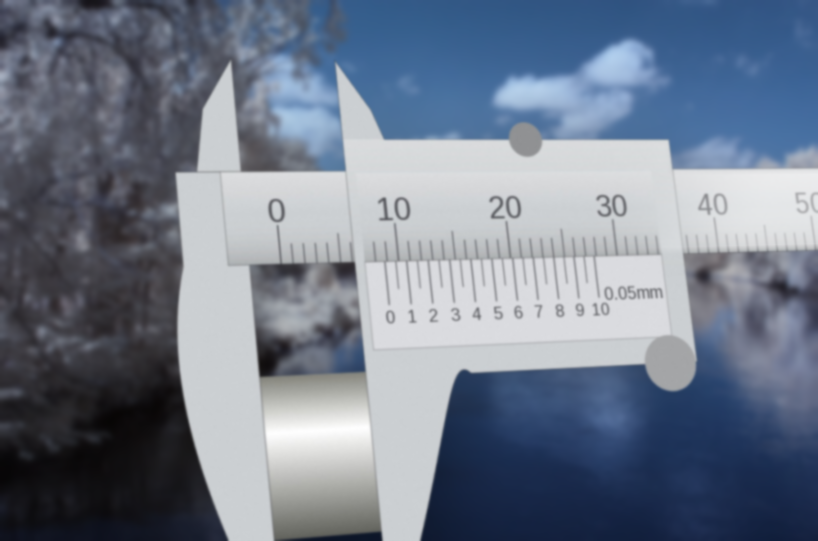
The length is 8.8 mm
